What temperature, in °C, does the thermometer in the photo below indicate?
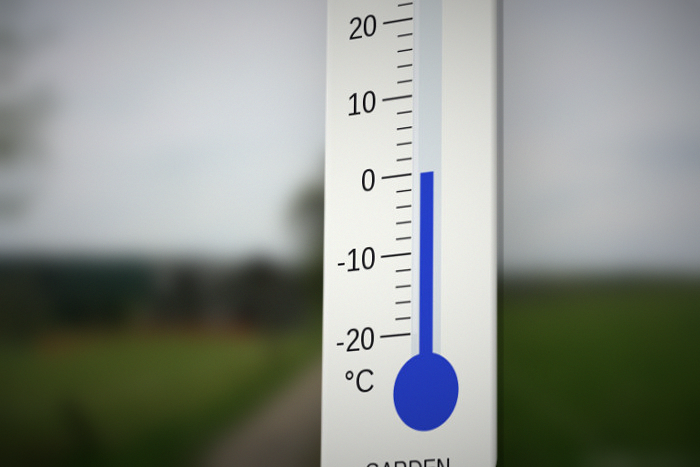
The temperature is 0 °C
